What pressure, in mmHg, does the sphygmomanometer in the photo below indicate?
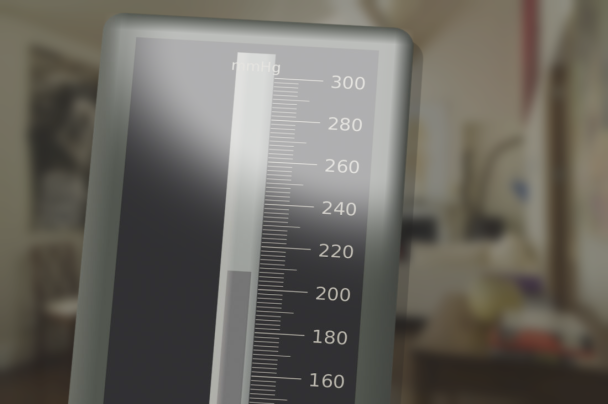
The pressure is 208 mmHg
